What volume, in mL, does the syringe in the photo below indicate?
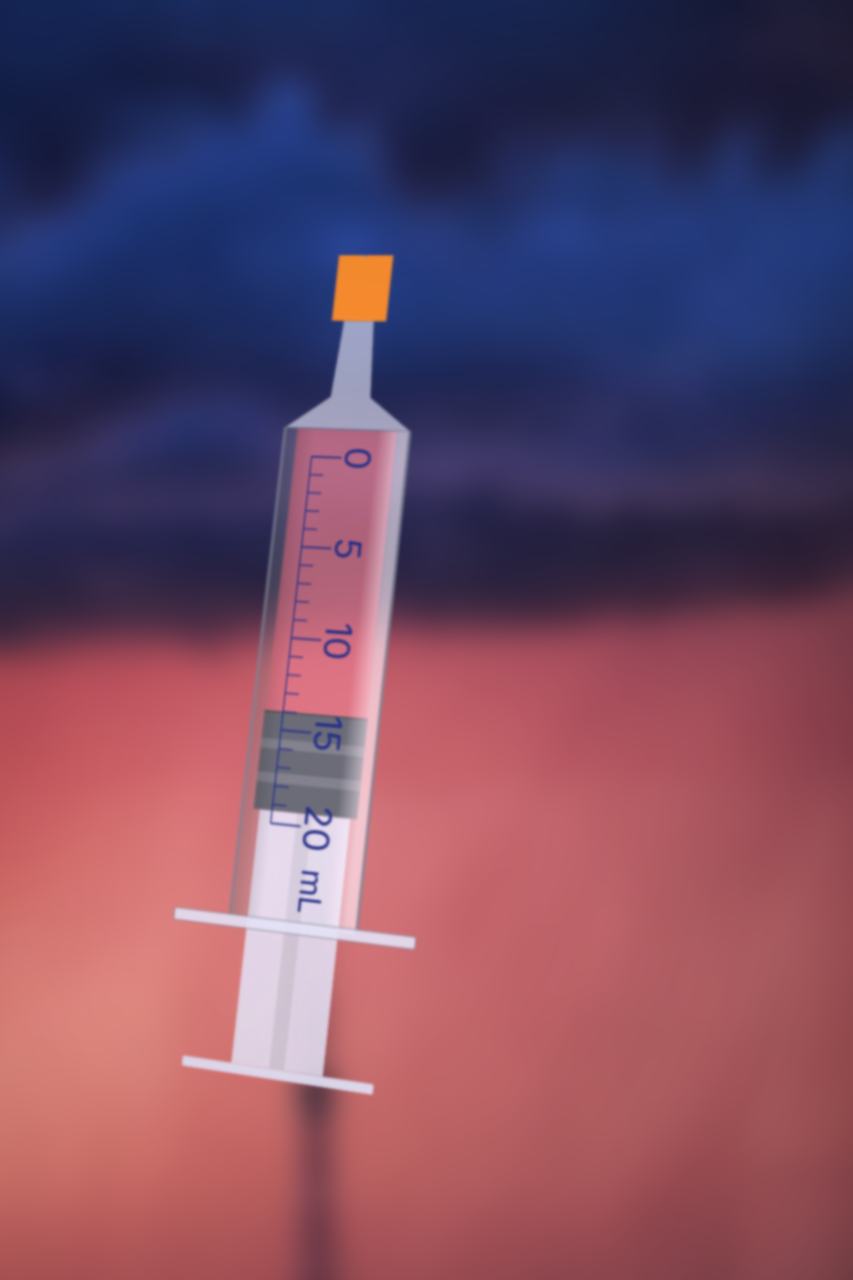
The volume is 14 mL
